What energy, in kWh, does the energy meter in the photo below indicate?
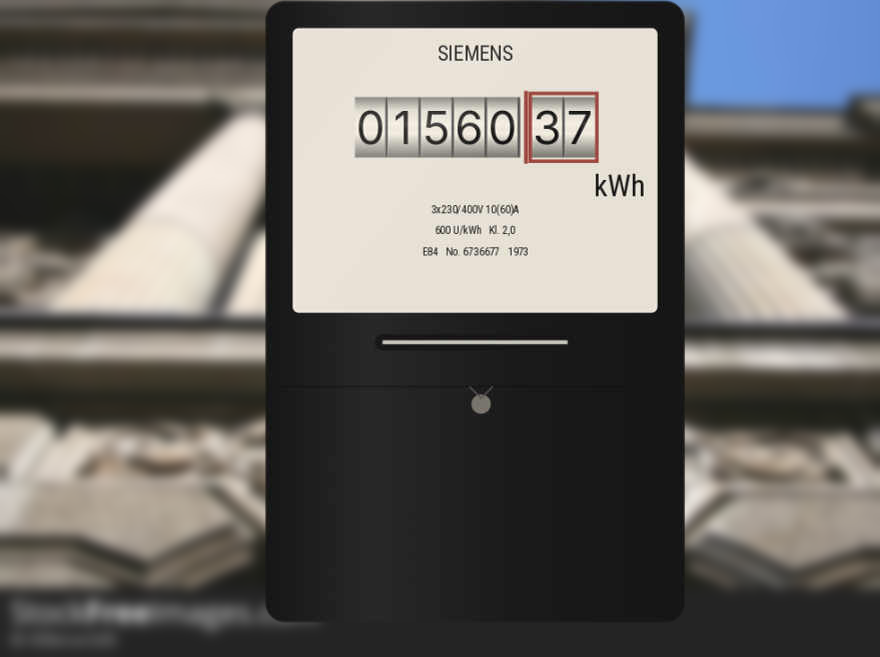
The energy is 1560.37 kWh
